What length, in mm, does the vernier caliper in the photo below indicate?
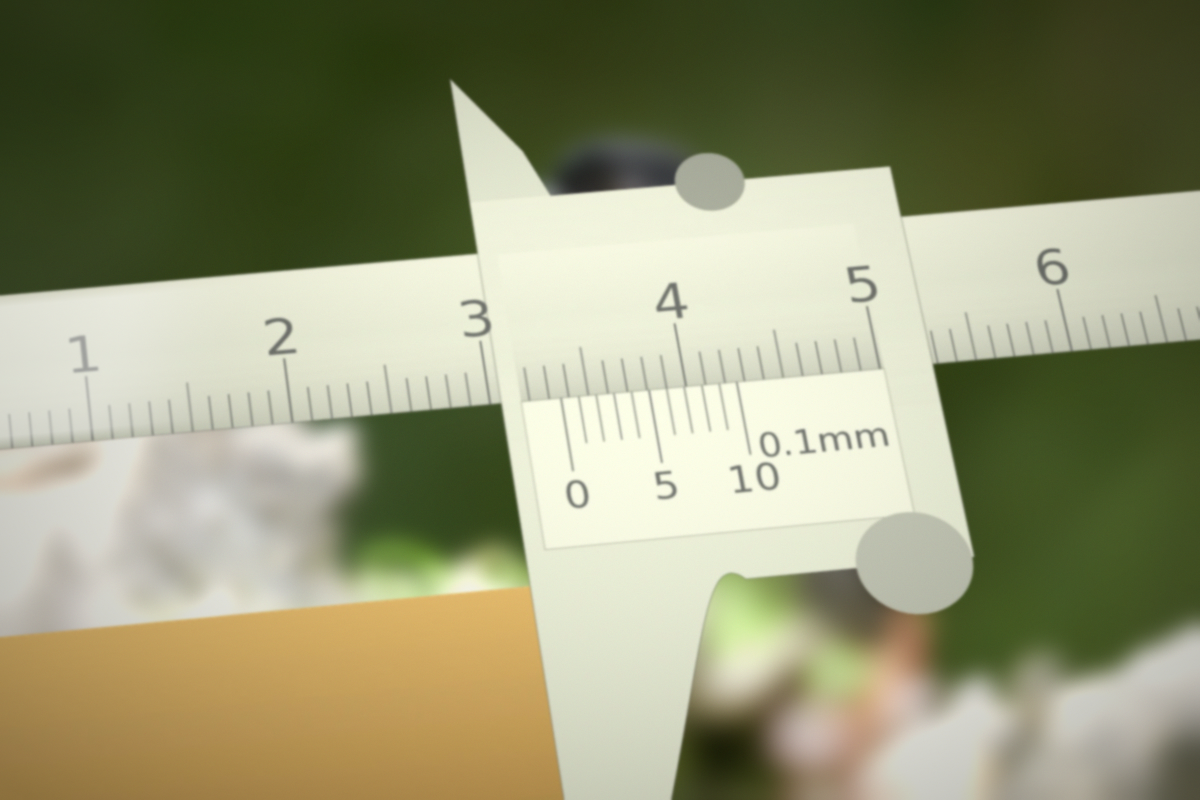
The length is 33.6 mm
